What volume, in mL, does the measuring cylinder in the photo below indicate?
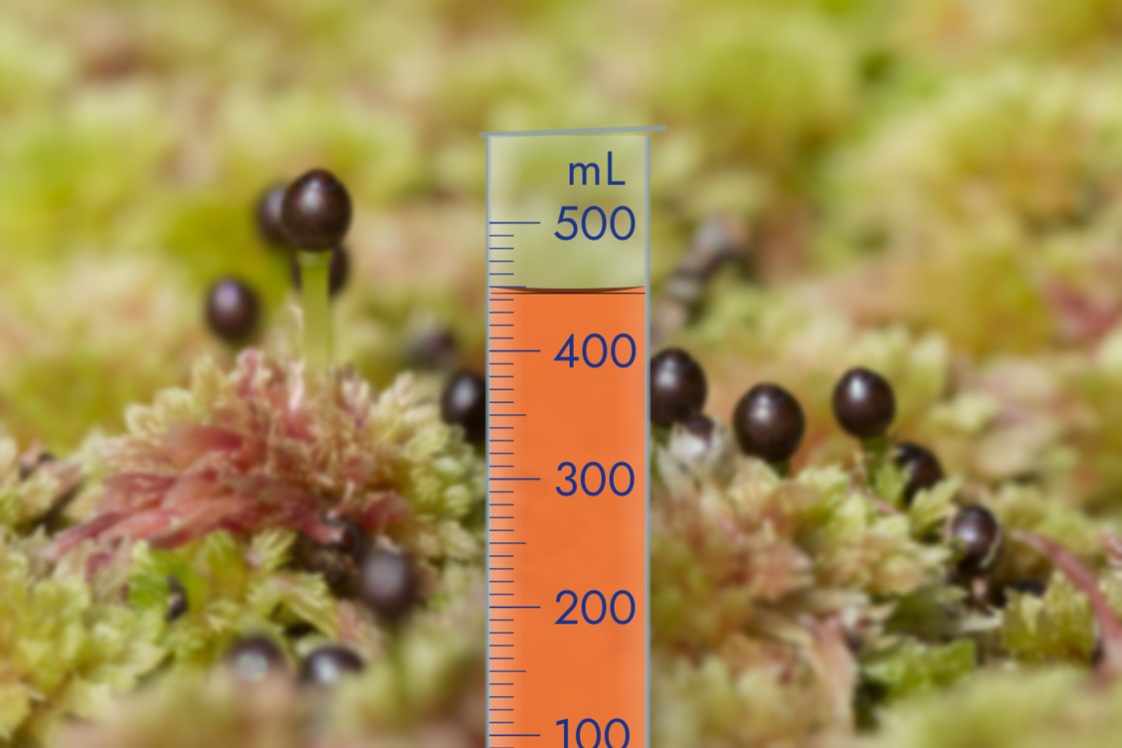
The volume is 445 mL
